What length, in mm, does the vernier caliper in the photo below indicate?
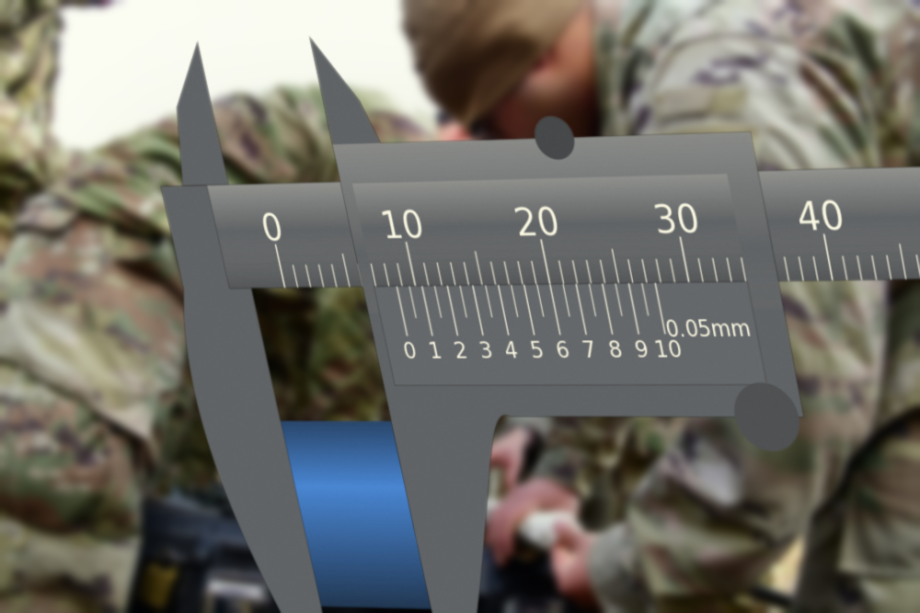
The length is 8.6 mm
